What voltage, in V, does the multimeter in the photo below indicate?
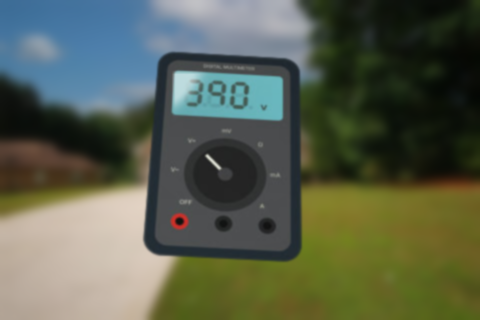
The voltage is 390 V
